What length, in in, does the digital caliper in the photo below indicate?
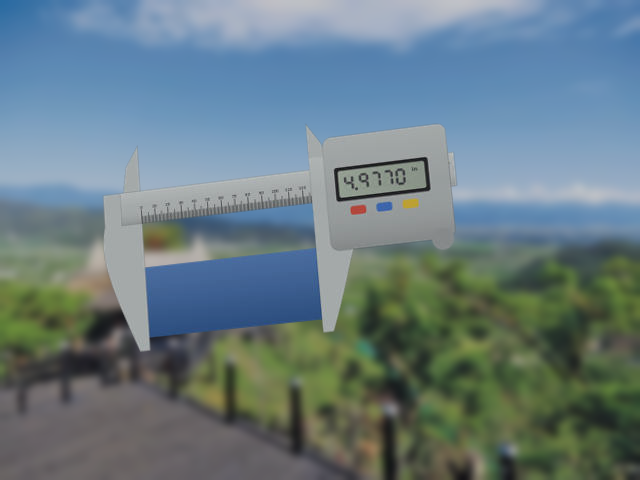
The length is 4.9770 in
